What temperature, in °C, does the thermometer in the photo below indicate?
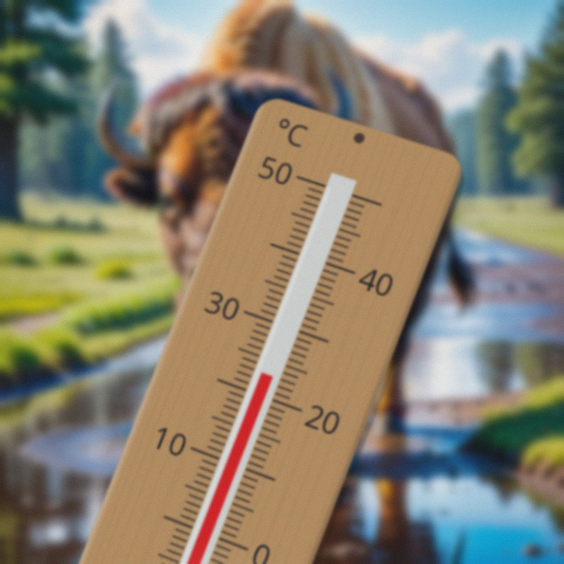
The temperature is 23 °C
